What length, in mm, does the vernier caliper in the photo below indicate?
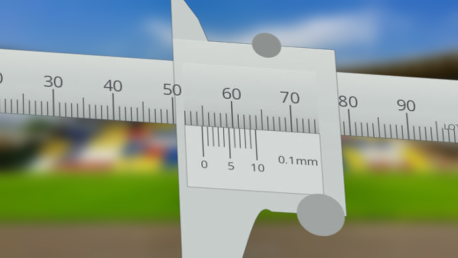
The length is 54.8 mm
